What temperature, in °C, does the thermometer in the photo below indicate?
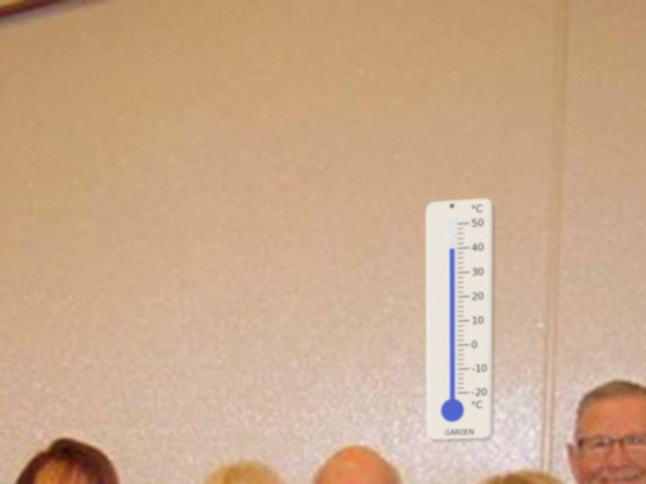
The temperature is 40 °C
